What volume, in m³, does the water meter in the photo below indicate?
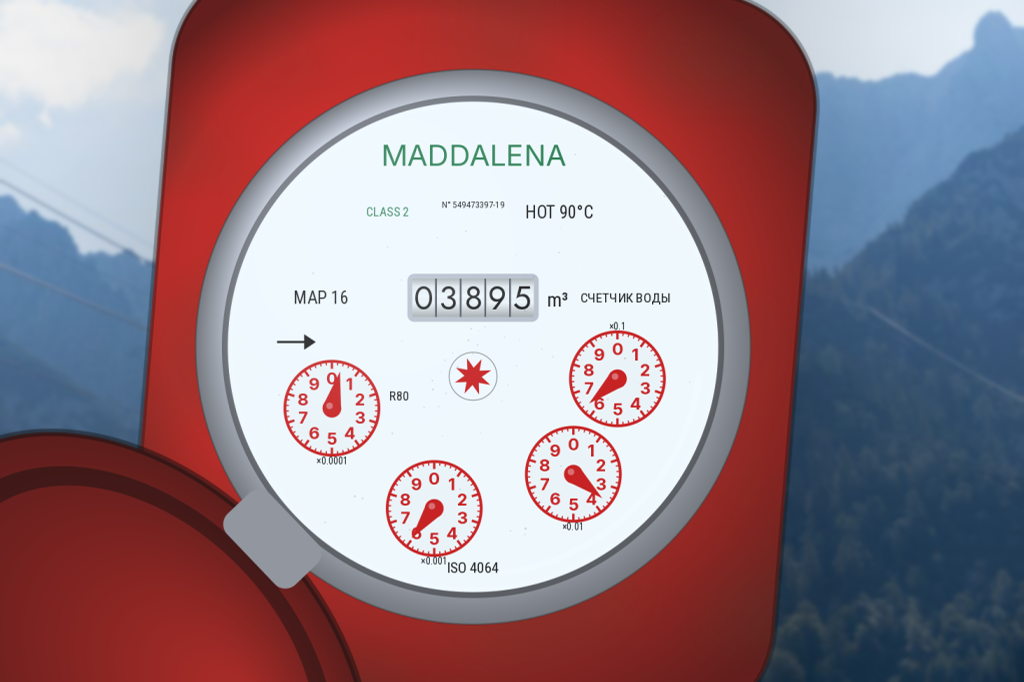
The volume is 3895.6360 m³
